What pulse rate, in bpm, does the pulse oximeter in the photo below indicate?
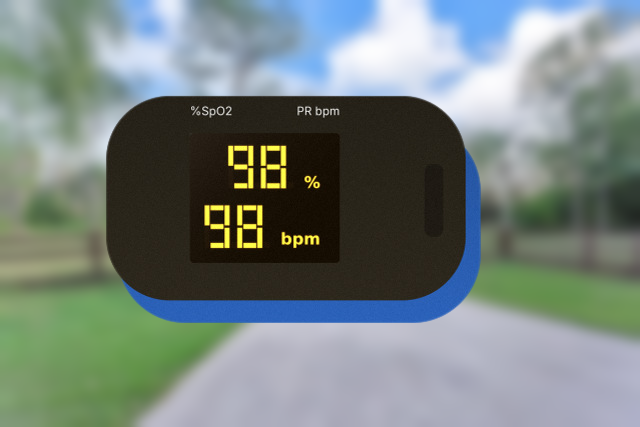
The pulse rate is 98 bpm
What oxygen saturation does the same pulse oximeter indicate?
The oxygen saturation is 98 %
